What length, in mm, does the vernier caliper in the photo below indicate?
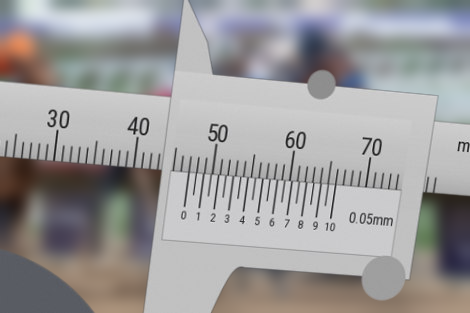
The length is 47.0 mm
